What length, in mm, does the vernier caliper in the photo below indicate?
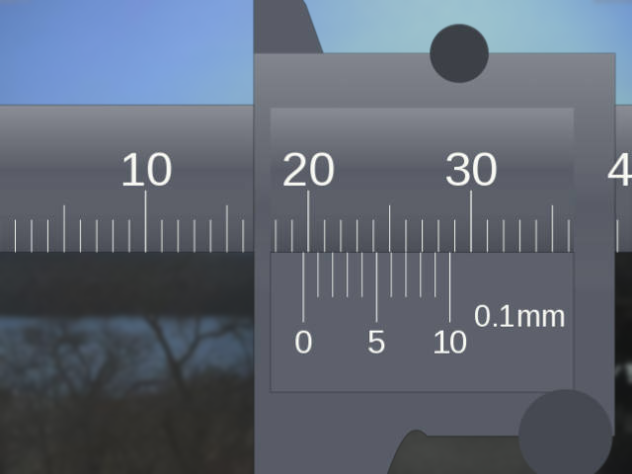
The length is 19.7 mm
